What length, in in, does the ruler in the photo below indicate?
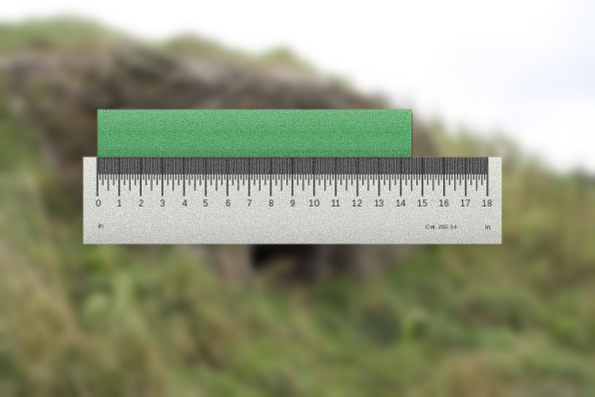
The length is 14.5 in
